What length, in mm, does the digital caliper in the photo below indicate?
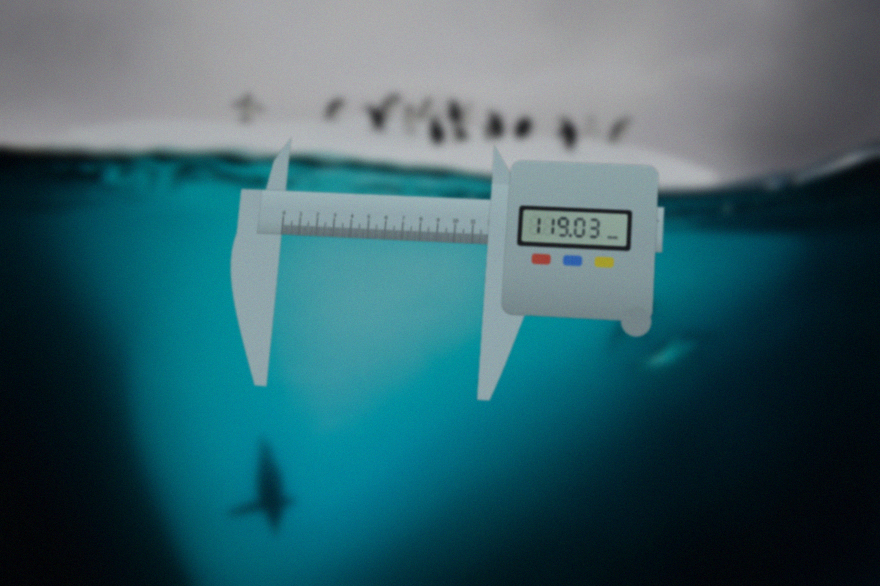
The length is 119.03 mm
